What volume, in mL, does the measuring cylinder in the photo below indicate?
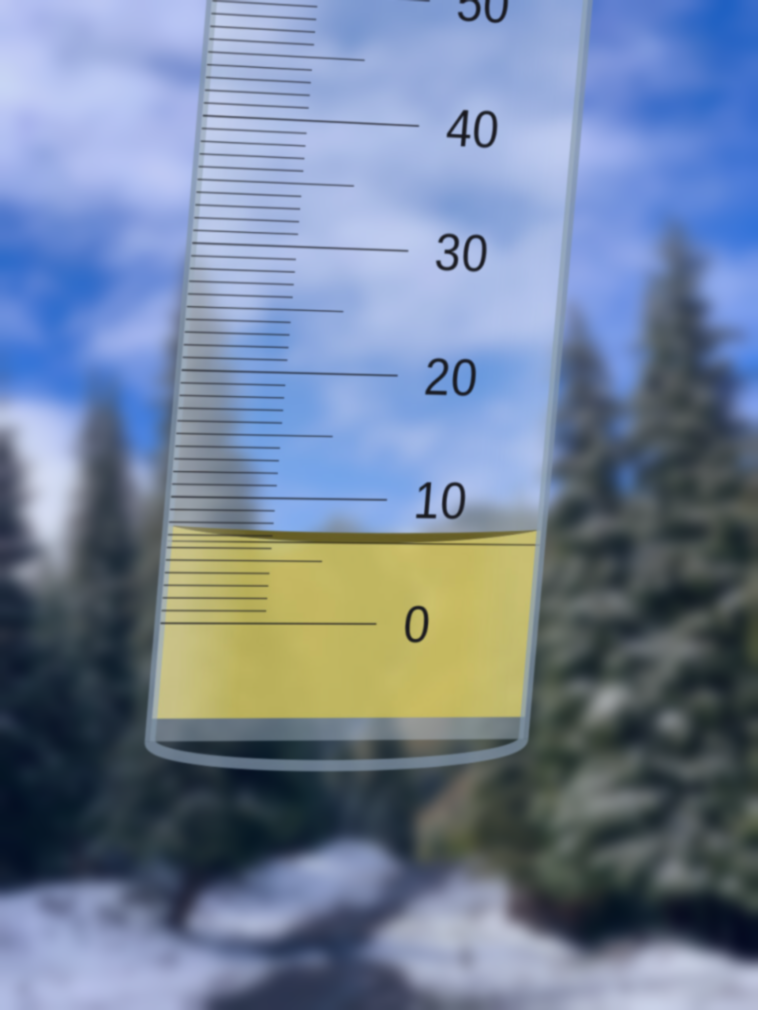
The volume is 6.5 mL
